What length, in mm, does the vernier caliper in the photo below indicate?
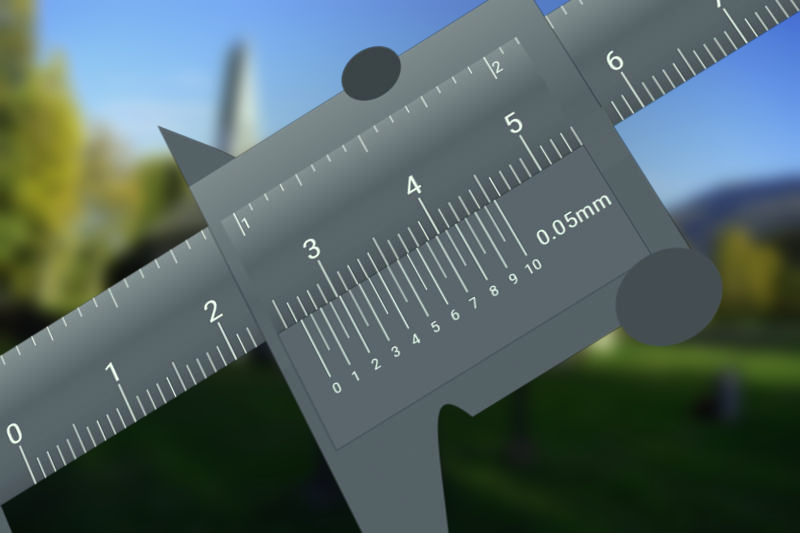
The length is 26.4 mm
